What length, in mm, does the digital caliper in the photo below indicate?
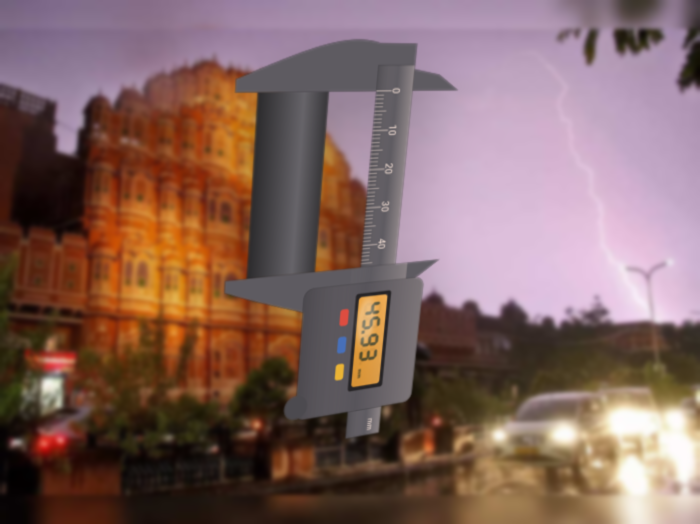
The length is 45.93 mm
